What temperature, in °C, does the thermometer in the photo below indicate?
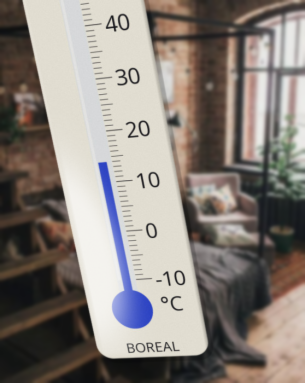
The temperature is 14 °C
